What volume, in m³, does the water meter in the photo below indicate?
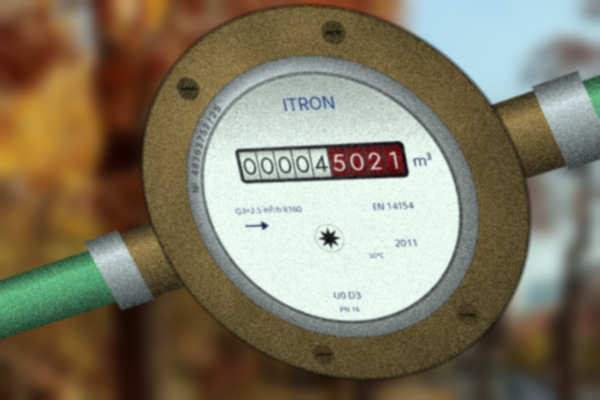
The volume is 4.5021 m³
